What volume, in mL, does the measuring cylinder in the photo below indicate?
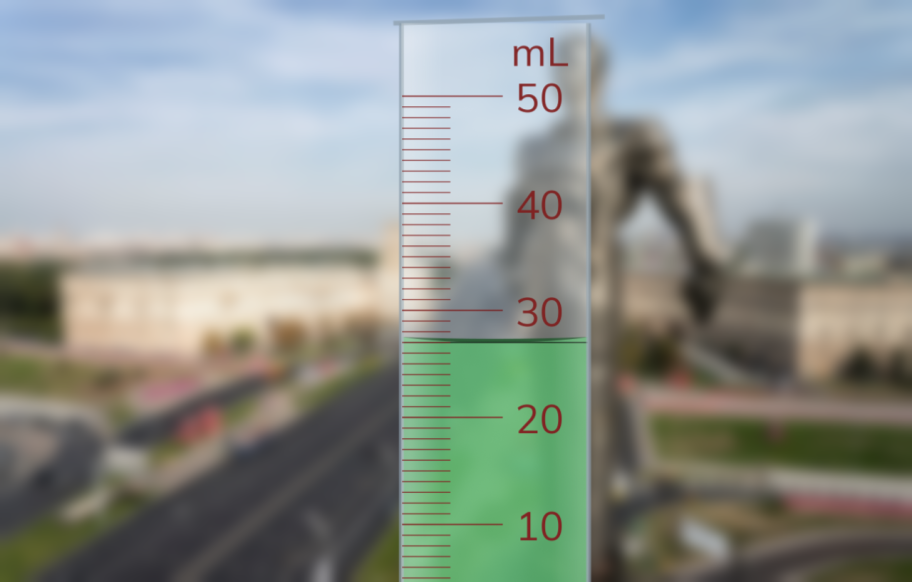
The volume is 27 mL
